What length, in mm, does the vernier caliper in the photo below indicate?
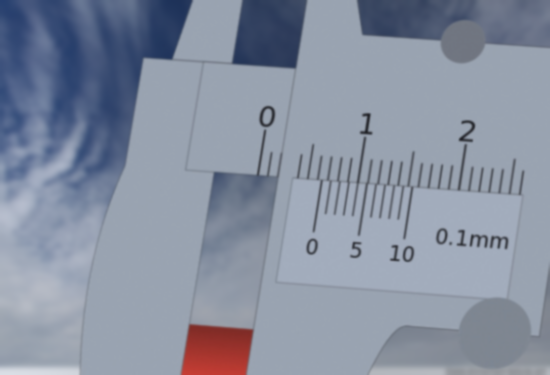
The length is 6.4 mm
